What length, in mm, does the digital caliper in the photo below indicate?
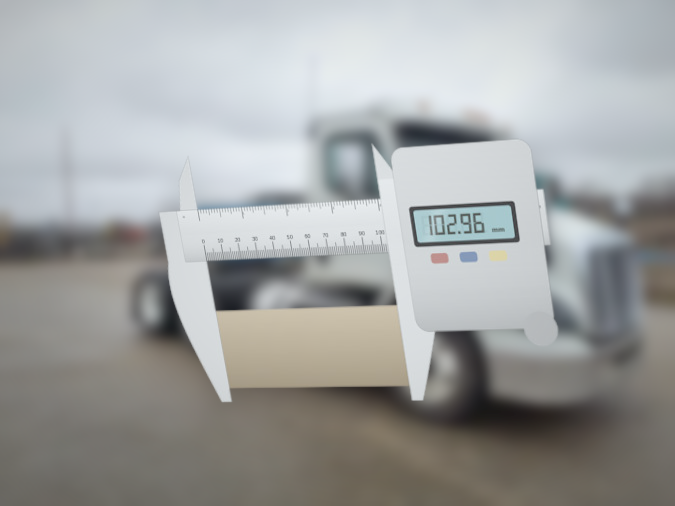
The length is 102.96 mm
